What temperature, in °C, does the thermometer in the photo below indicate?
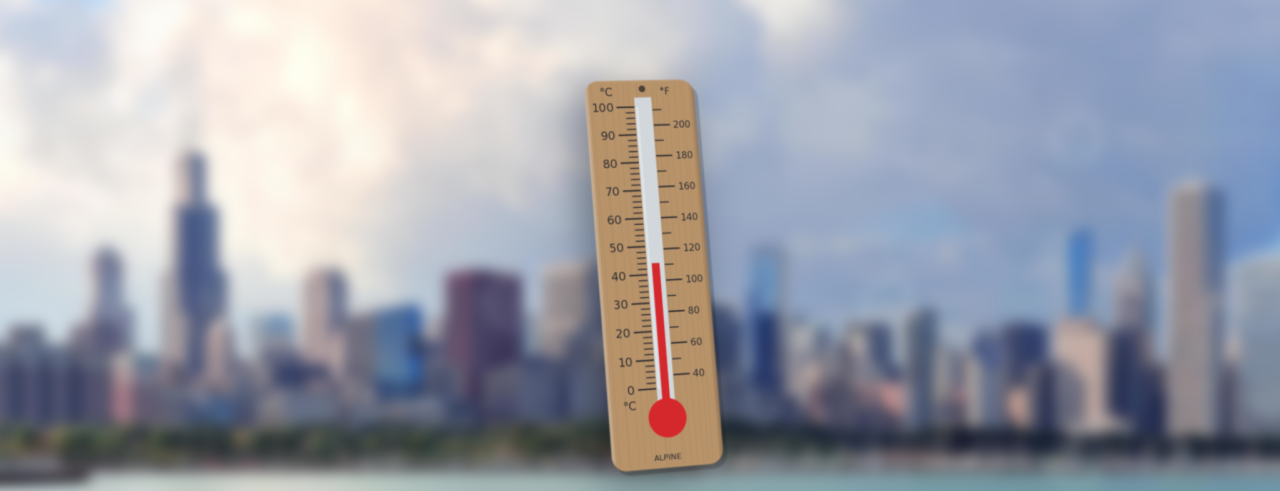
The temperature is 44 °C
